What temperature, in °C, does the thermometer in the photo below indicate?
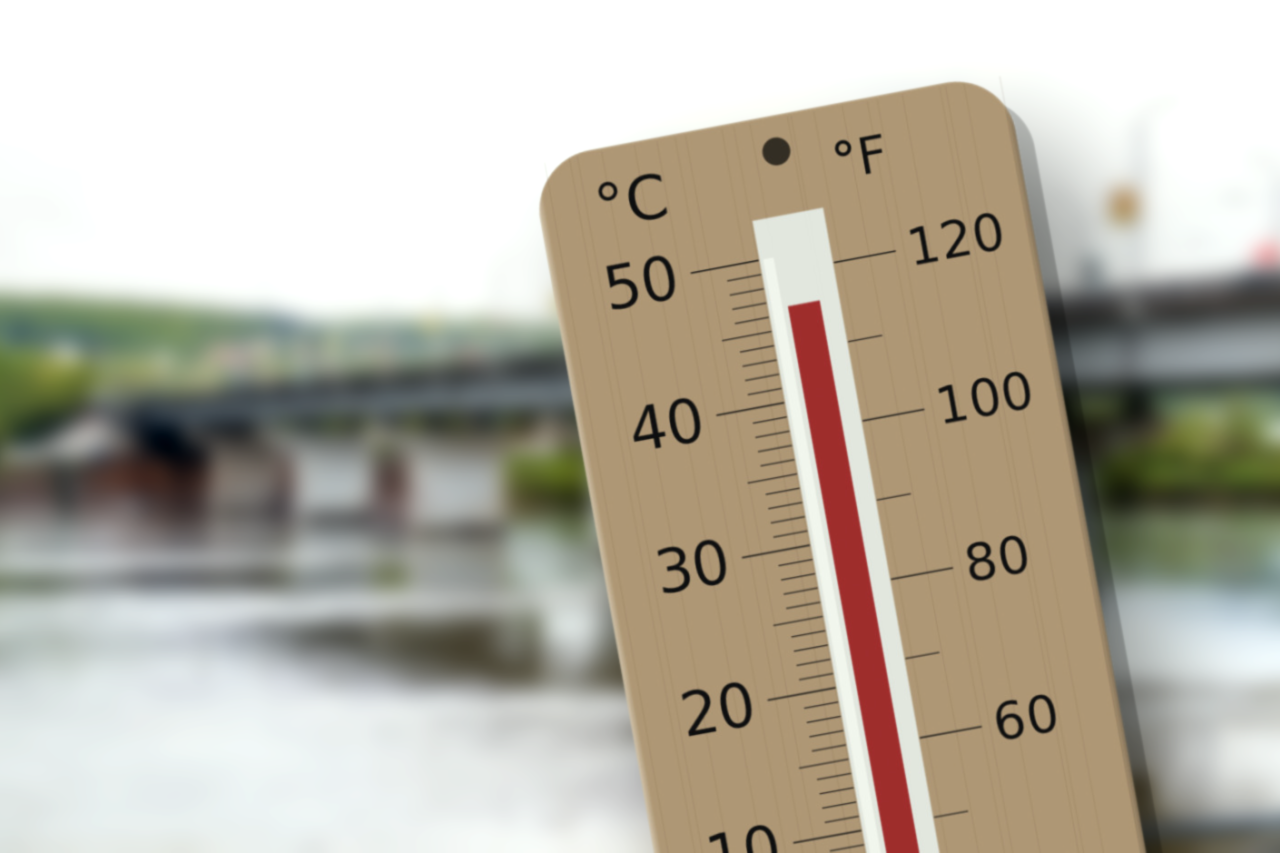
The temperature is 46.5 °C
